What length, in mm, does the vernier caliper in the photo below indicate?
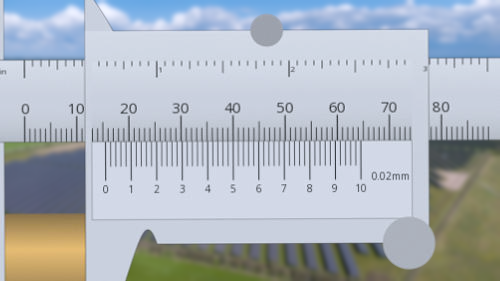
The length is 15.5 mm
